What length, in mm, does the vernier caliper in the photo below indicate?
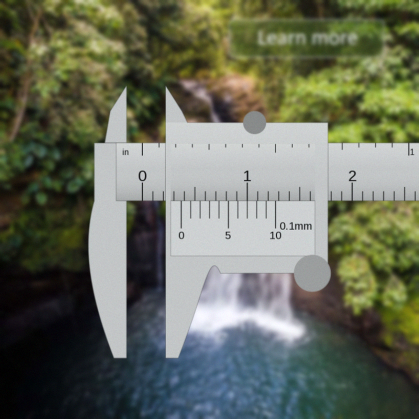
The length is 3.7 mm
